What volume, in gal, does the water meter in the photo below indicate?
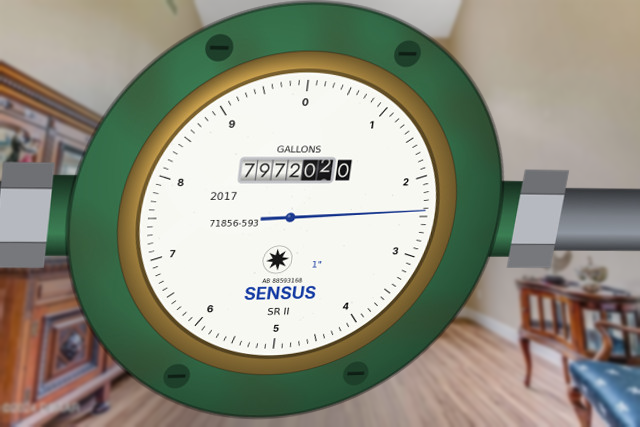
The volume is 7972022.4 gal
